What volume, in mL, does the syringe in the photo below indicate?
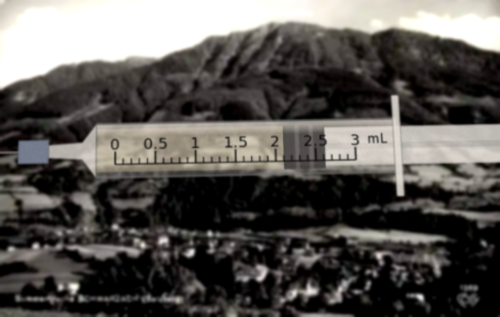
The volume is 2.1 mL
